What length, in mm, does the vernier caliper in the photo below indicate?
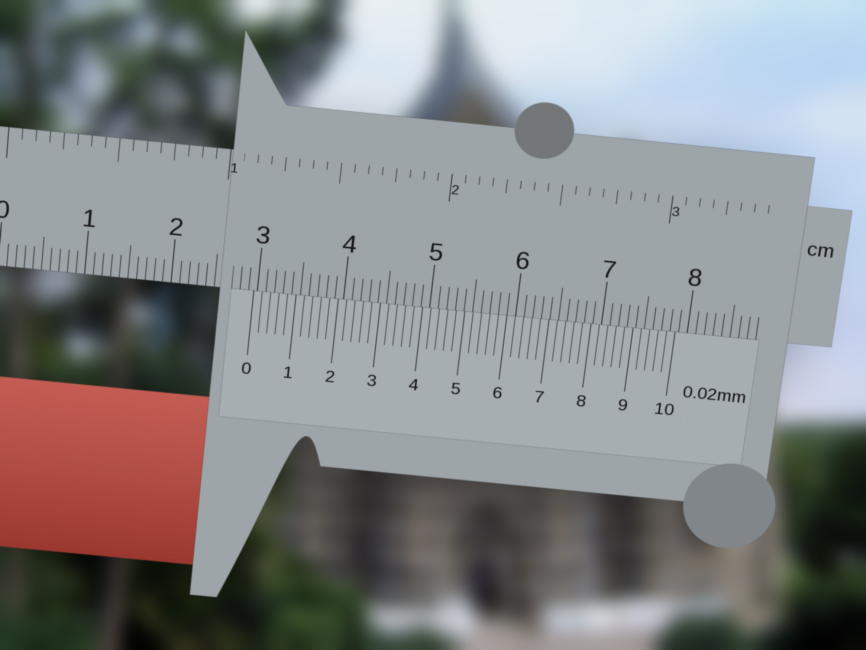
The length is 29.6 mm
